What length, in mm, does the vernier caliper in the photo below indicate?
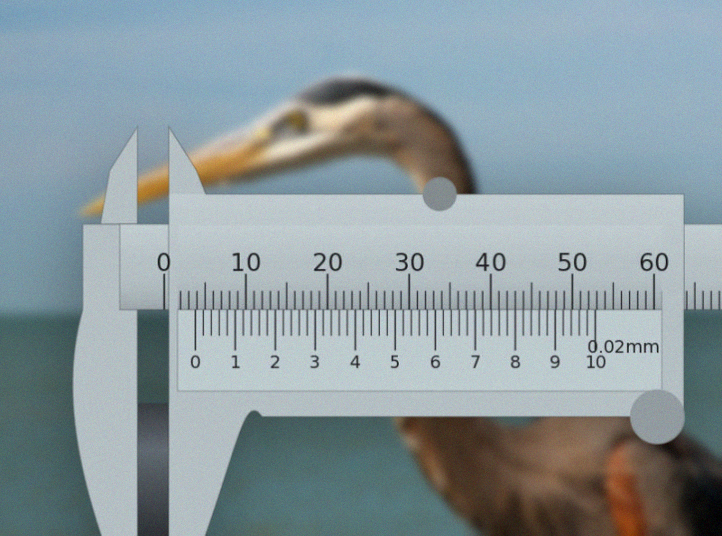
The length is 3.8 mm
